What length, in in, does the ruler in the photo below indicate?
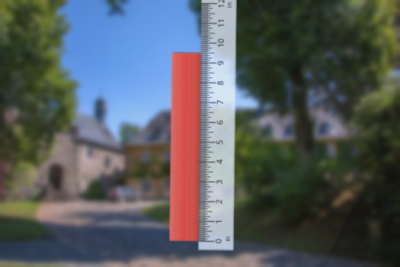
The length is 9.5 in
